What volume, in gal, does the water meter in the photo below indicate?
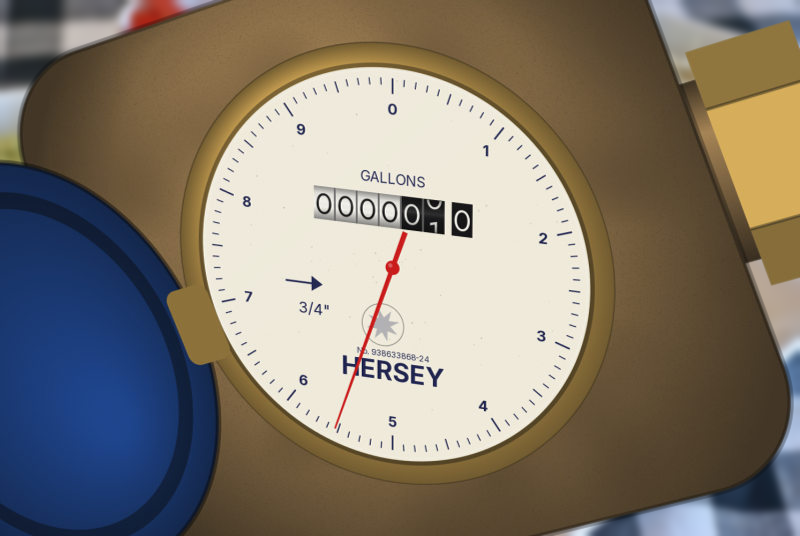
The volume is 5.5 gal
